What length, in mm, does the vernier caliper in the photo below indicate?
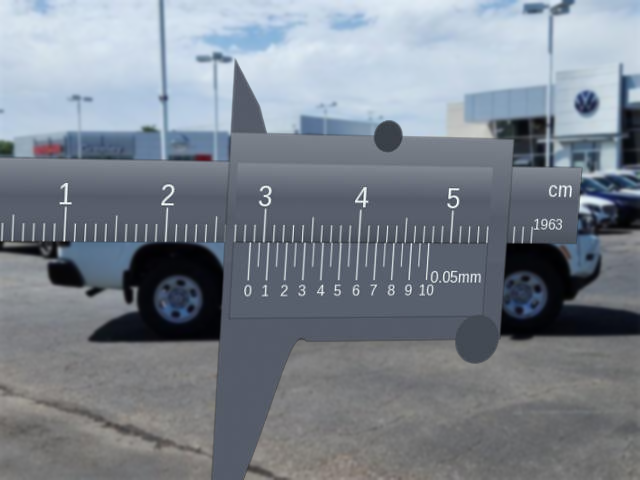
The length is 28.6 mm
